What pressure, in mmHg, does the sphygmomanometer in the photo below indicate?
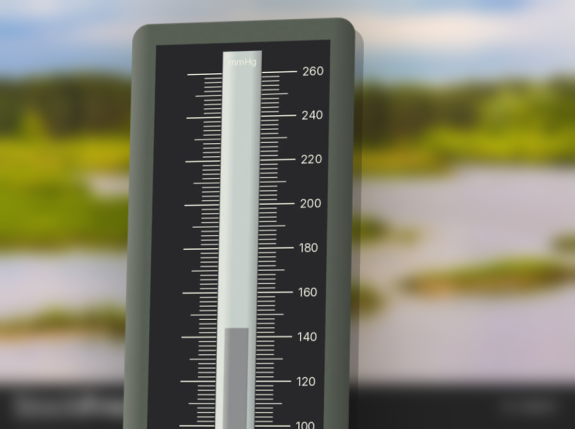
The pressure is 144 mmHg
